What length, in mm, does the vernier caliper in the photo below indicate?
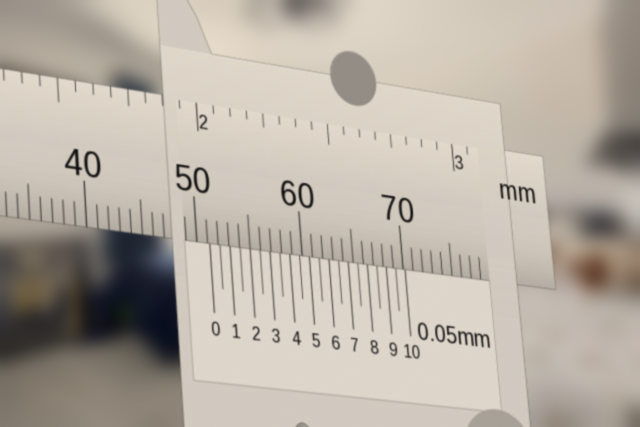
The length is 51.2 mm
